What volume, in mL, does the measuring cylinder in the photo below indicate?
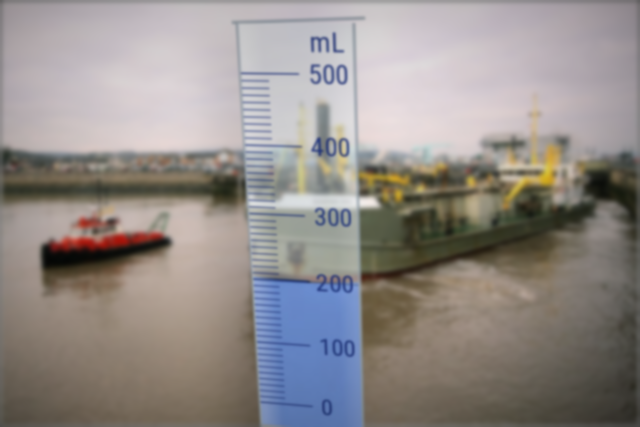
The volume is 200 mL
